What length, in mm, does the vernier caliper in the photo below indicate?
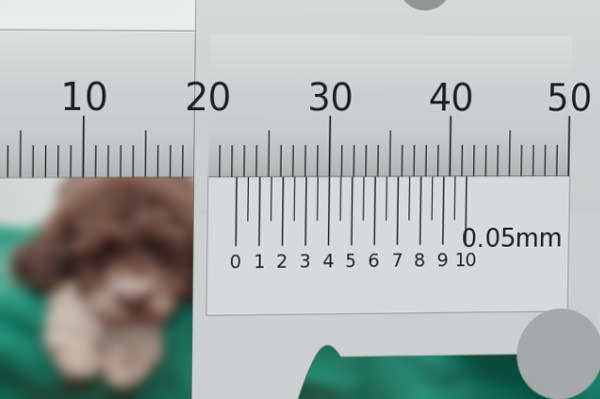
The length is 22.4 mm
